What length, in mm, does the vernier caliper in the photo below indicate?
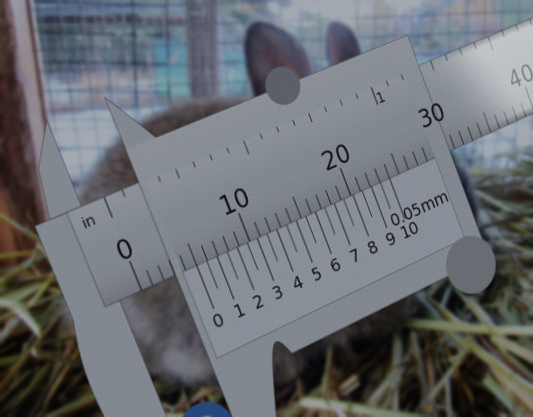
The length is 5.0 mm
